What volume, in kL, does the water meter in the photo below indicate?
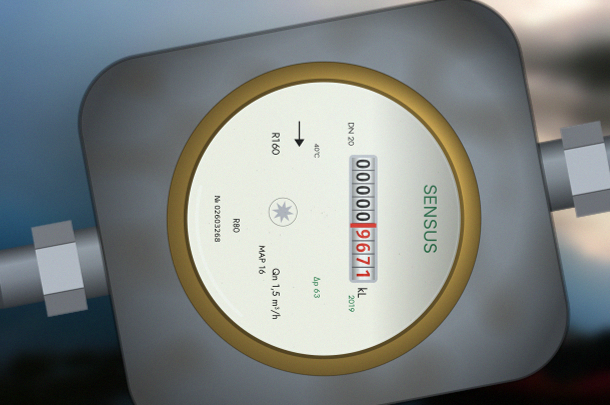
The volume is 0.9671 kL
